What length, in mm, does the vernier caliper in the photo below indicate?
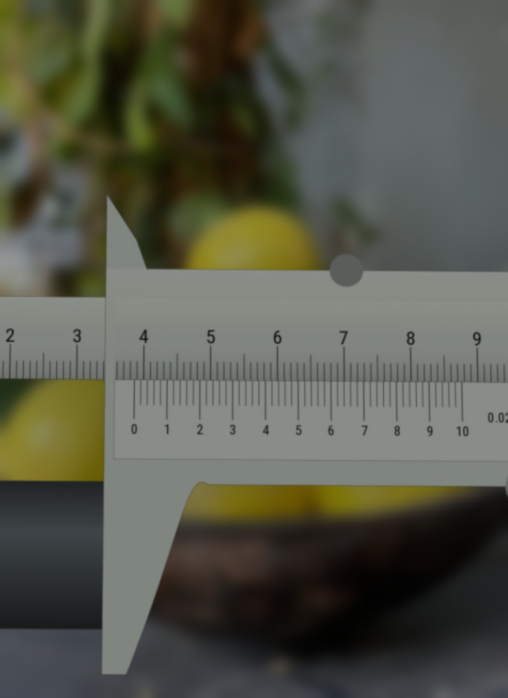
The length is 38.6 mm
